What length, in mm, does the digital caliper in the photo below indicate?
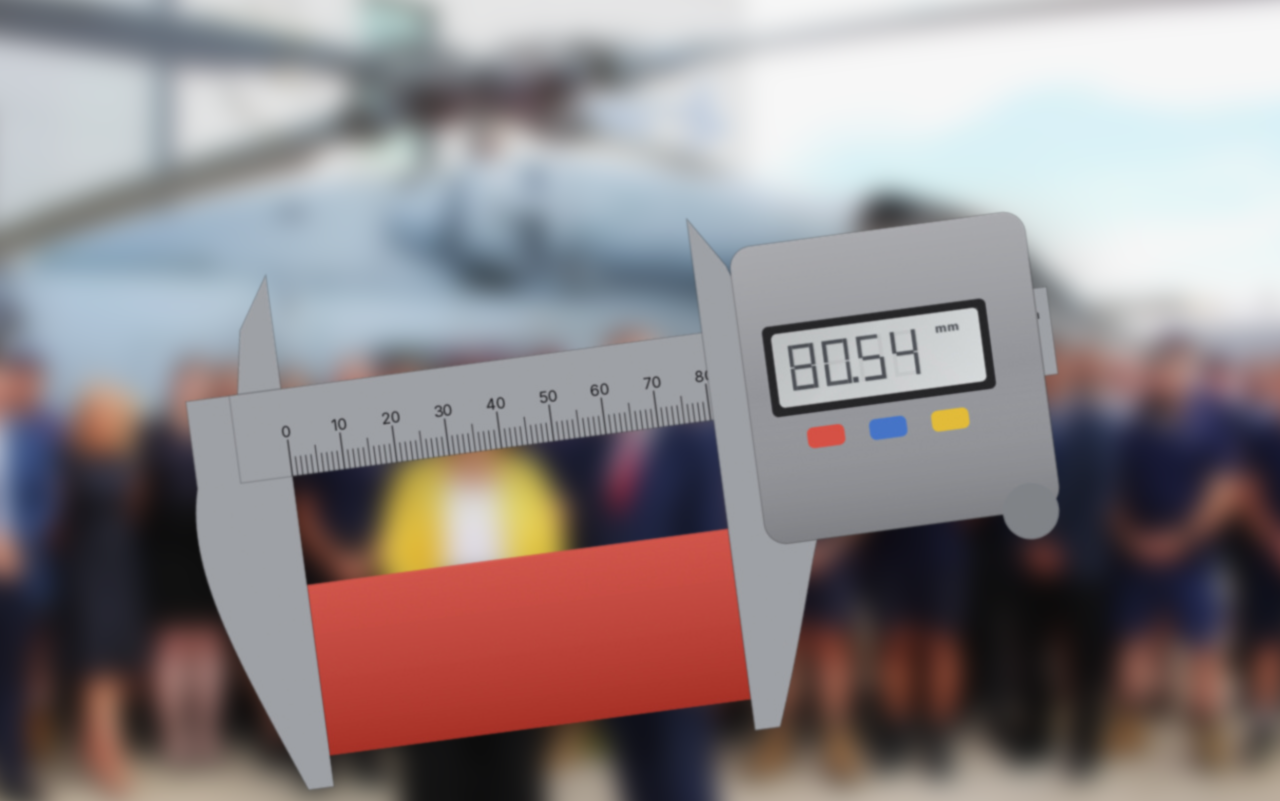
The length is 80.54 mm
